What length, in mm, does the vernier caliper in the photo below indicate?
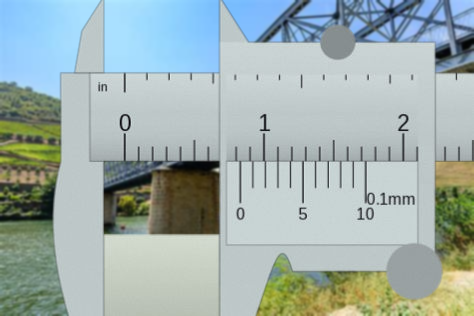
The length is 8.3 mm
